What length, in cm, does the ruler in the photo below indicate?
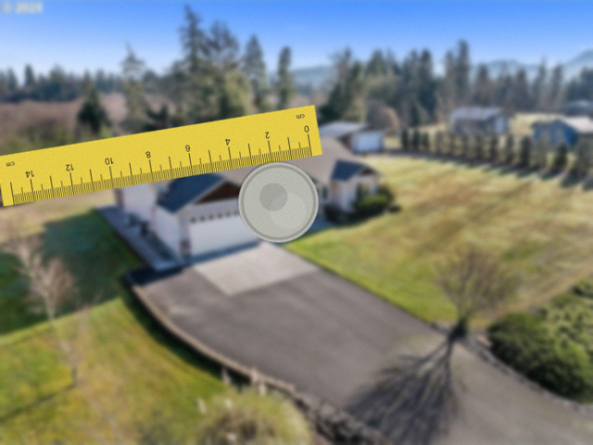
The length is 4 cm
